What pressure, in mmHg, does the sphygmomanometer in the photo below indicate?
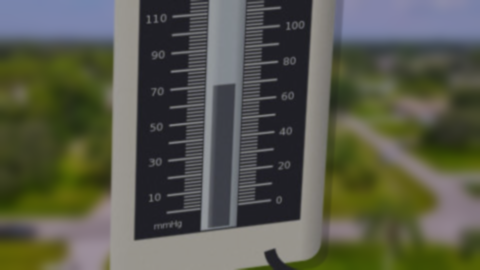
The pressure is 70 mmHg
